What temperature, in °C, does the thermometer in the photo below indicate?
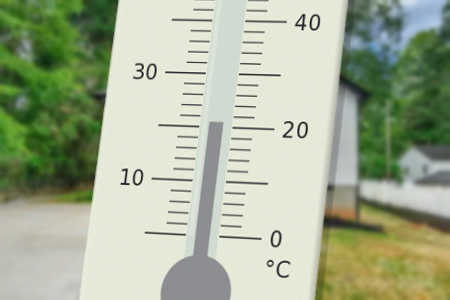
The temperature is 21 °C
